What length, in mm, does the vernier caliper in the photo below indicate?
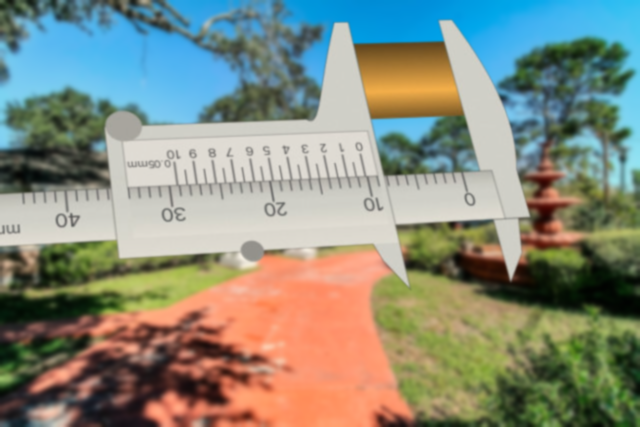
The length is 10.2 mm
